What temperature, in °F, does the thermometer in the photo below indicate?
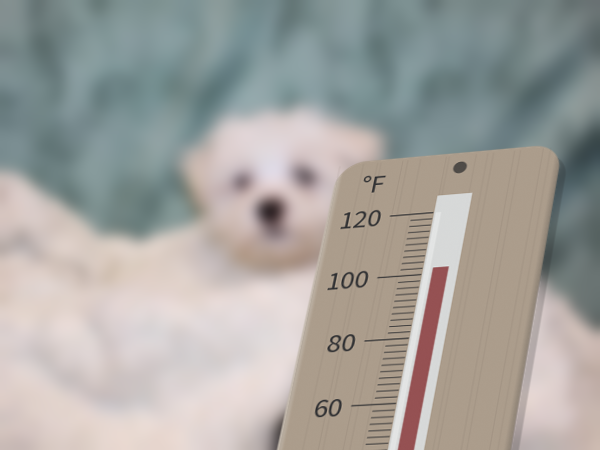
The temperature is 102 °F
